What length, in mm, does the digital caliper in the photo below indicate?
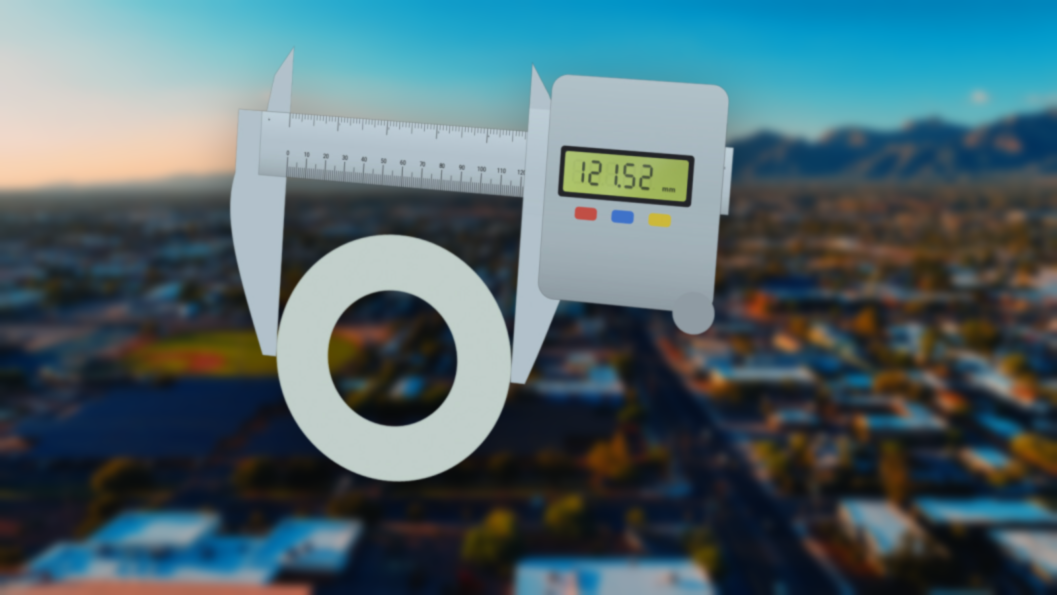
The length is 121.52 mm
